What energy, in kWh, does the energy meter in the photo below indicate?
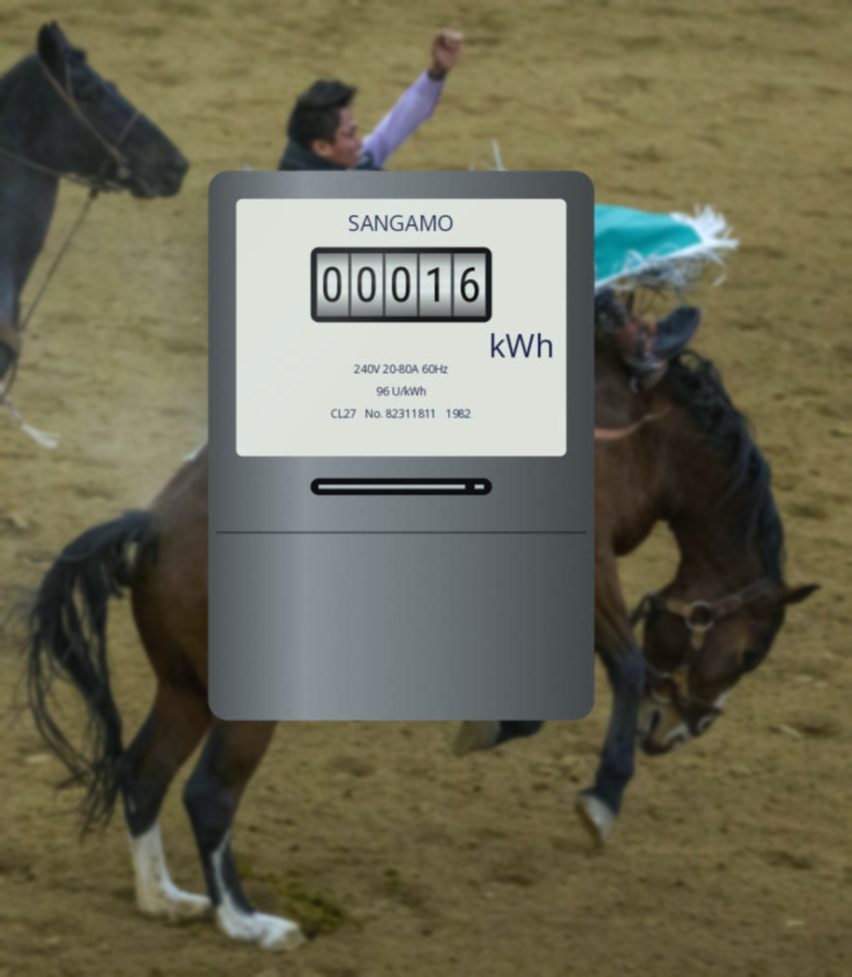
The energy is 16 kWh
